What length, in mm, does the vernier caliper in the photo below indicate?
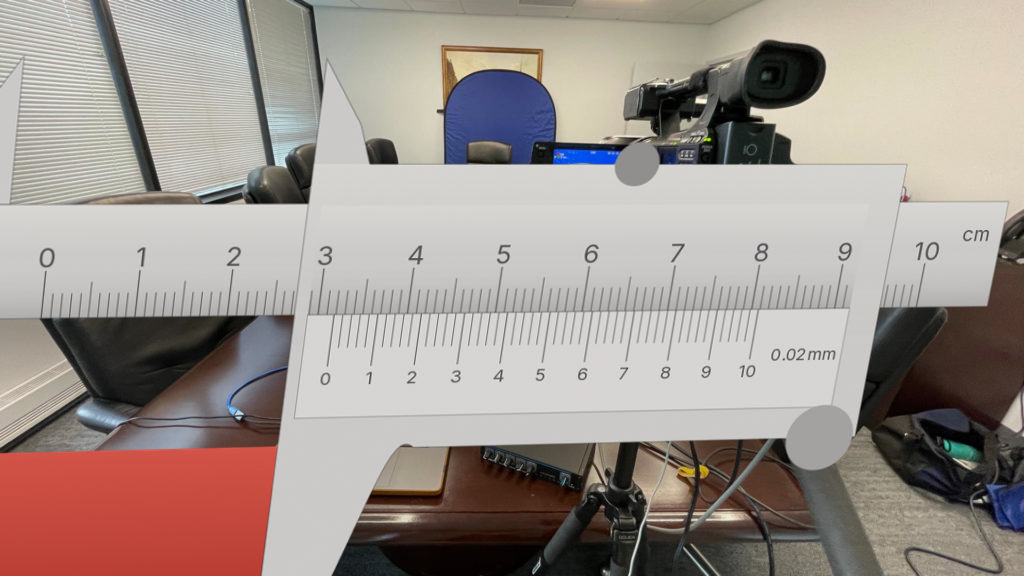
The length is 31.8 mm
